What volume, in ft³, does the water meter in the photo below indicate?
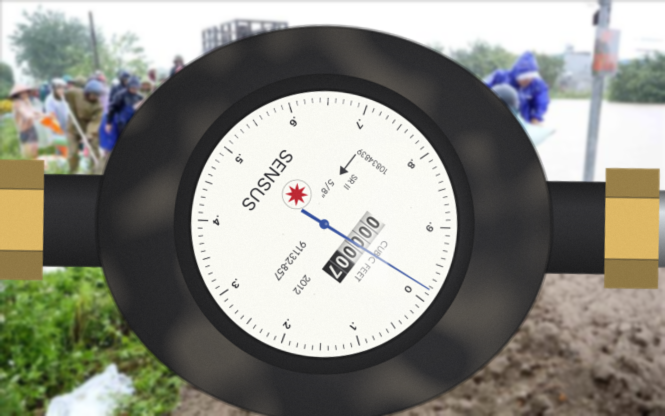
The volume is 6.98 ft³
